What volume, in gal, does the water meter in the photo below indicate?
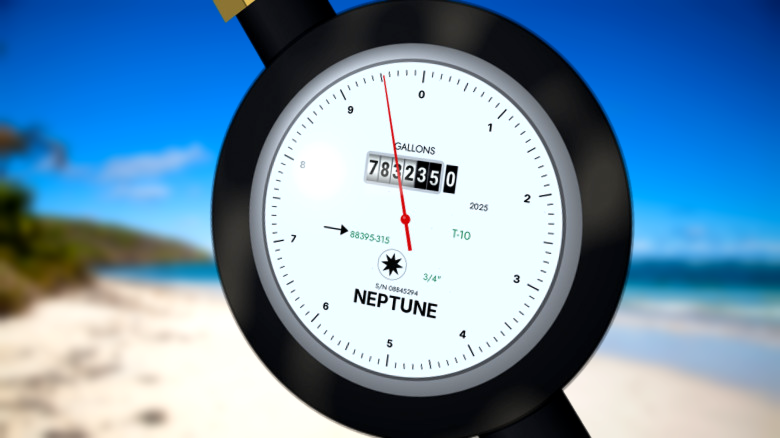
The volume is 7832349.5 gal
